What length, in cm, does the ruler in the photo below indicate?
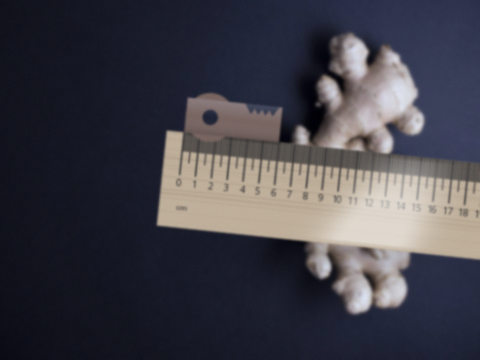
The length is 6 cm
